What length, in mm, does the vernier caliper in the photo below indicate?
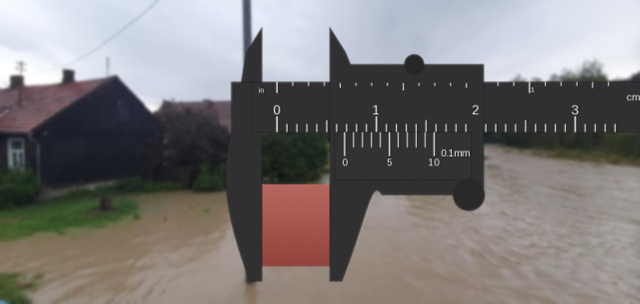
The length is 6.8 mm
